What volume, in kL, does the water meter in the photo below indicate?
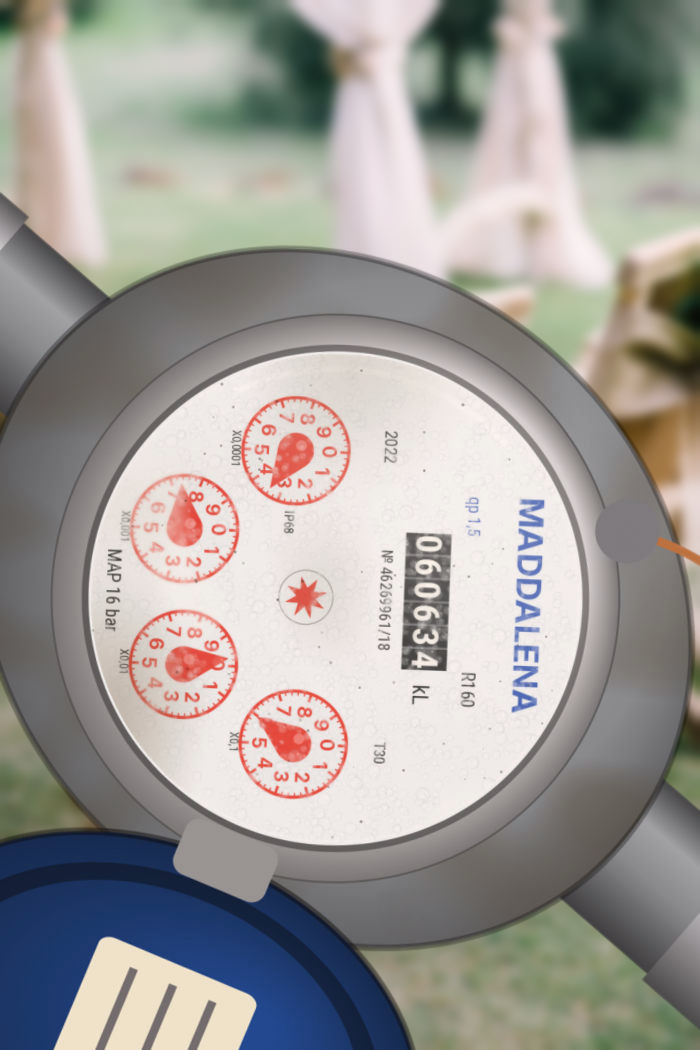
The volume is 60634.5973 kL
